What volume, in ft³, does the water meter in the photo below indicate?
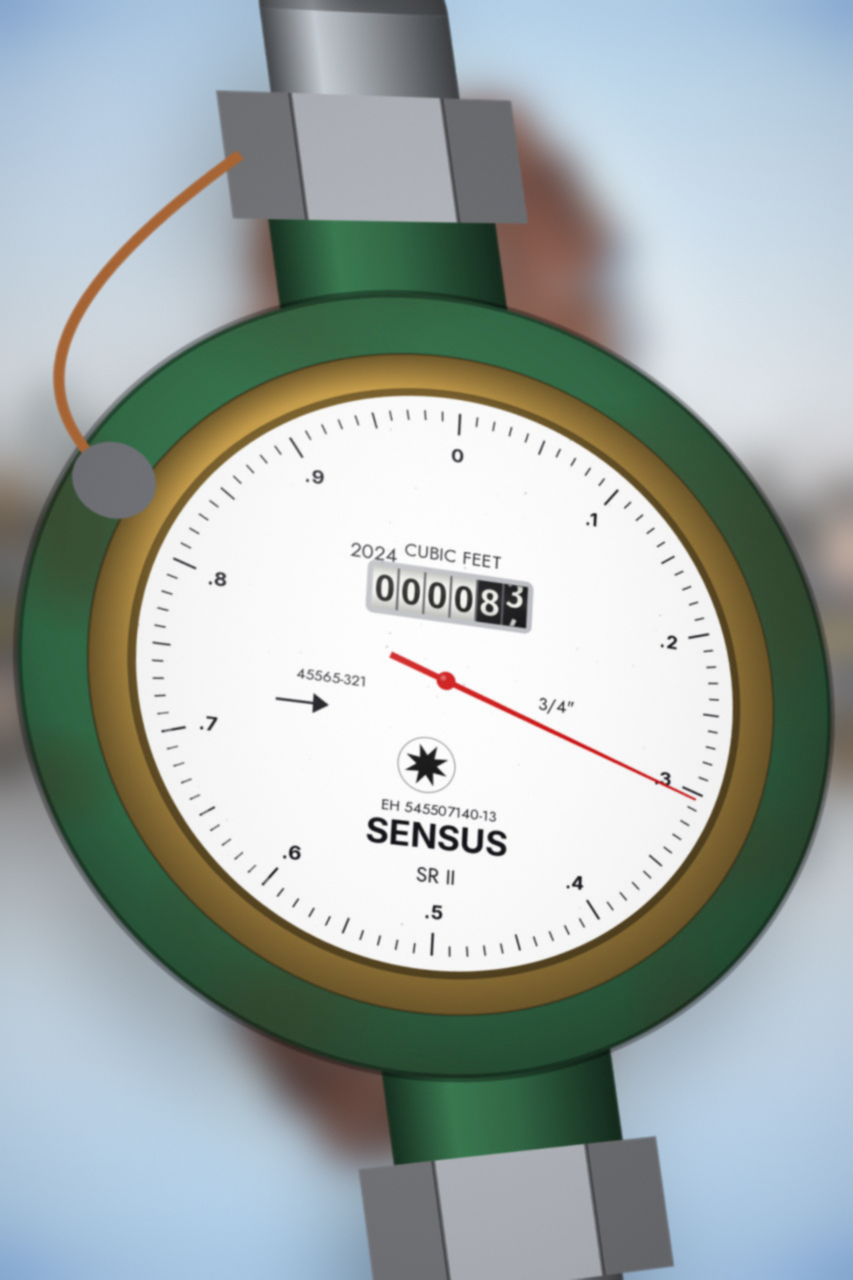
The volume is 83.30 ft³
